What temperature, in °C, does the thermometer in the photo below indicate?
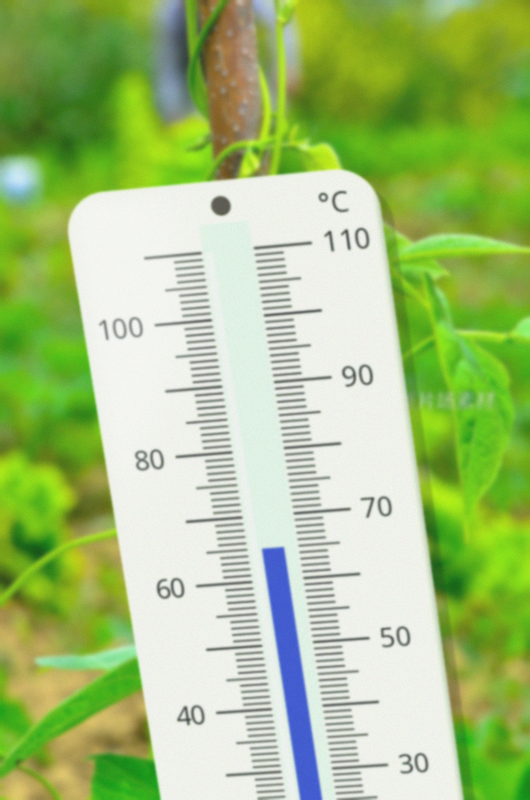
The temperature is 65 °C
